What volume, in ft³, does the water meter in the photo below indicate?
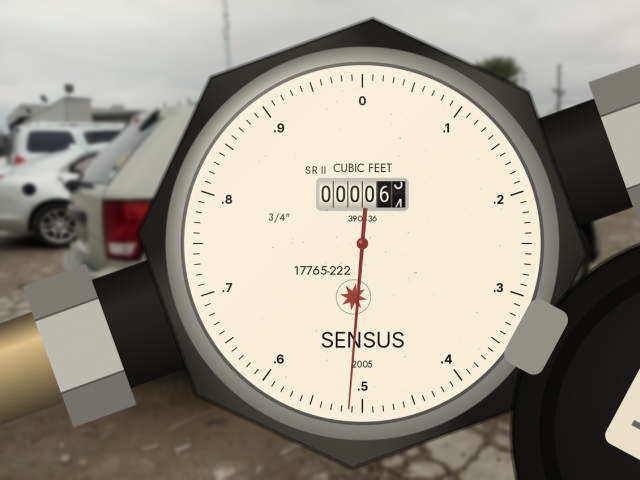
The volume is 63.51 ft³
